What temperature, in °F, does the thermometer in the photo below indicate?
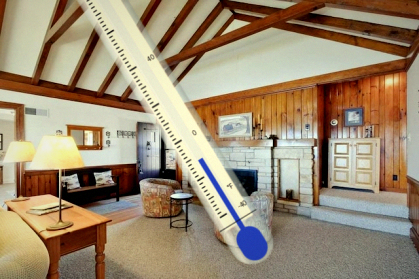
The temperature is -12 °F
